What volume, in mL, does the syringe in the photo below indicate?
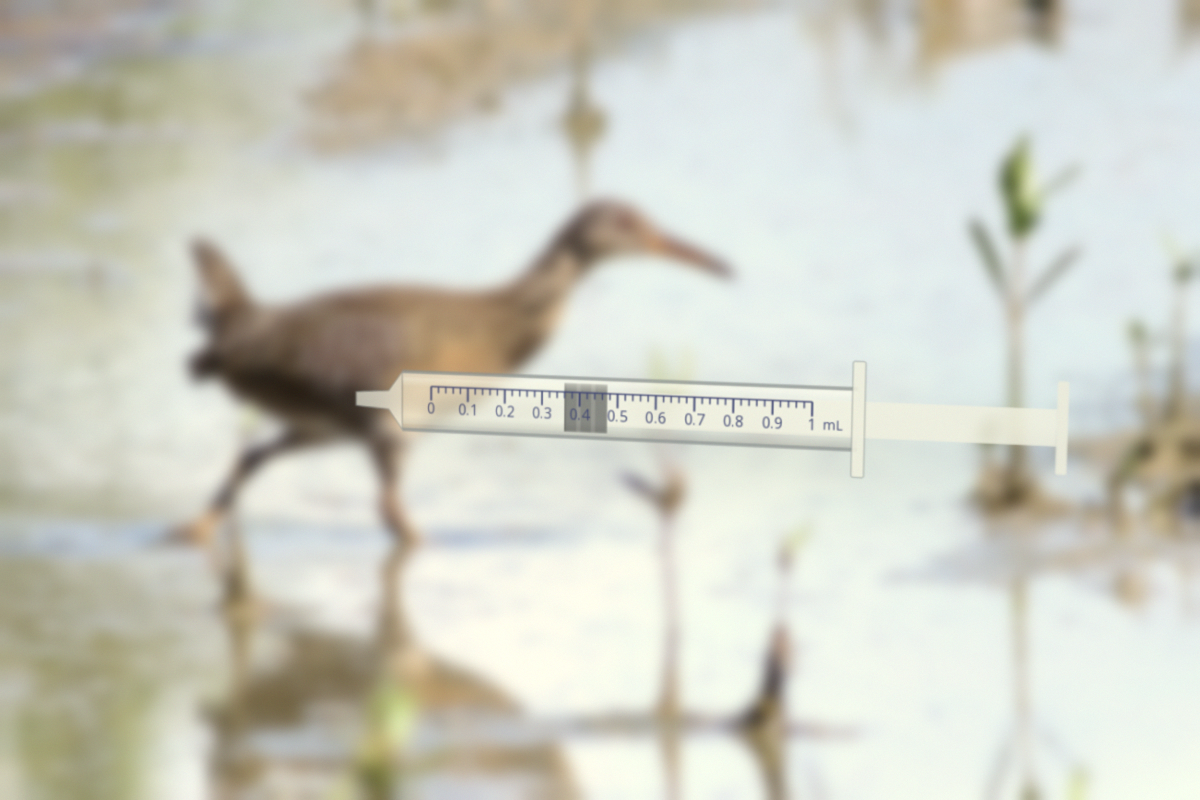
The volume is 0.36 mL
